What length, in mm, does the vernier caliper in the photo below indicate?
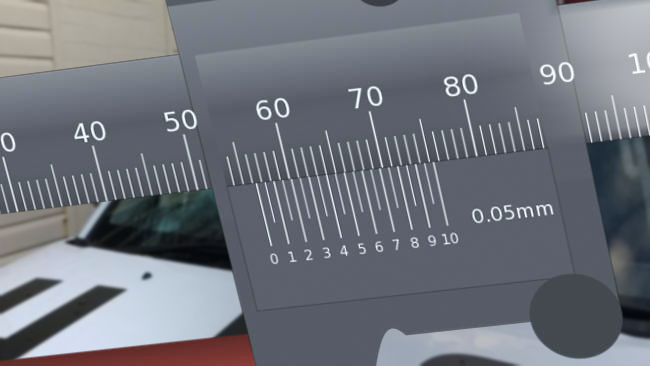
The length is 56.4 mm
